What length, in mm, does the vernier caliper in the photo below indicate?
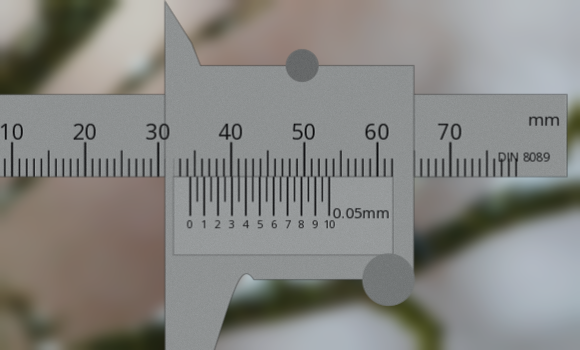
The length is 34.4 mm
